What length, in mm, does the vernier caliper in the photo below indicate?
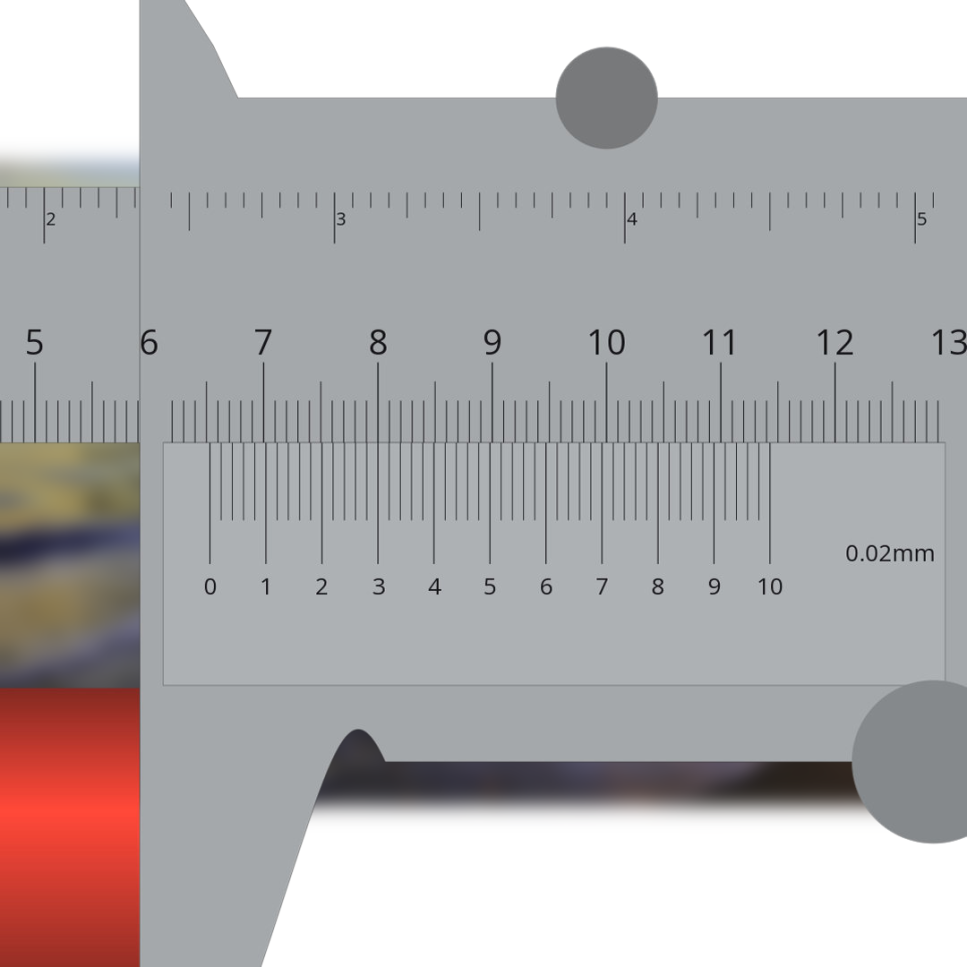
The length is 65.3 mm
